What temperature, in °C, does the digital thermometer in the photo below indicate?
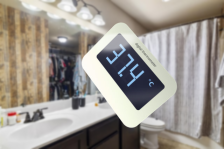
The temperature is 37.4 °C
